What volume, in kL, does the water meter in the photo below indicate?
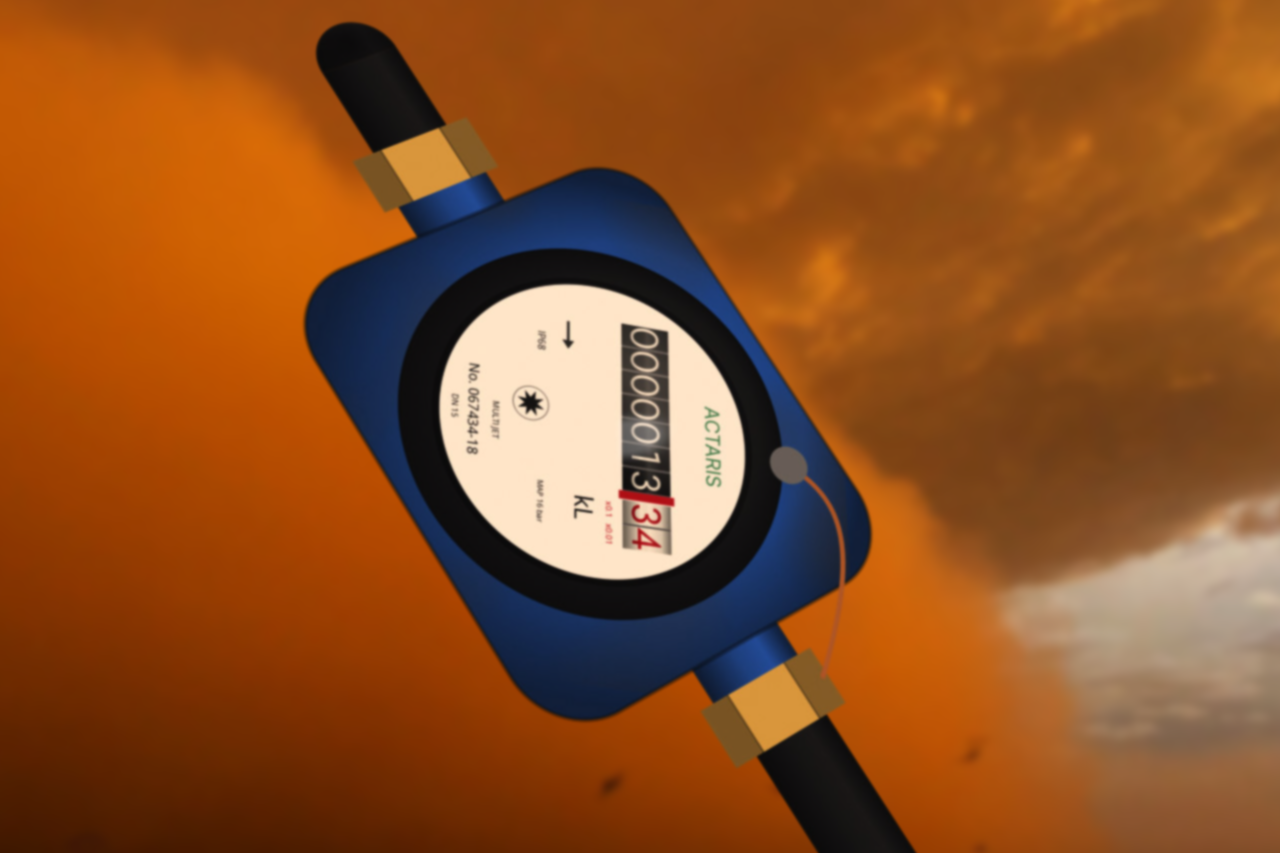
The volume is 13.34 kL
